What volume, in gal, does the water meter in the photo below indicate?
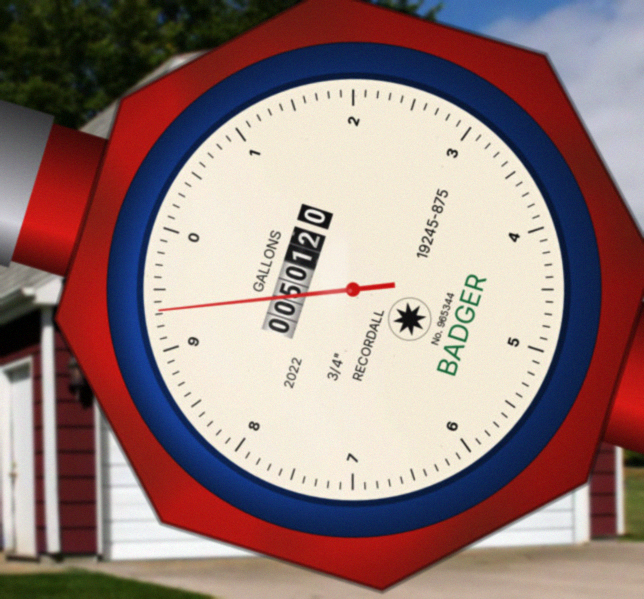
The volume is 50119.3 gal
